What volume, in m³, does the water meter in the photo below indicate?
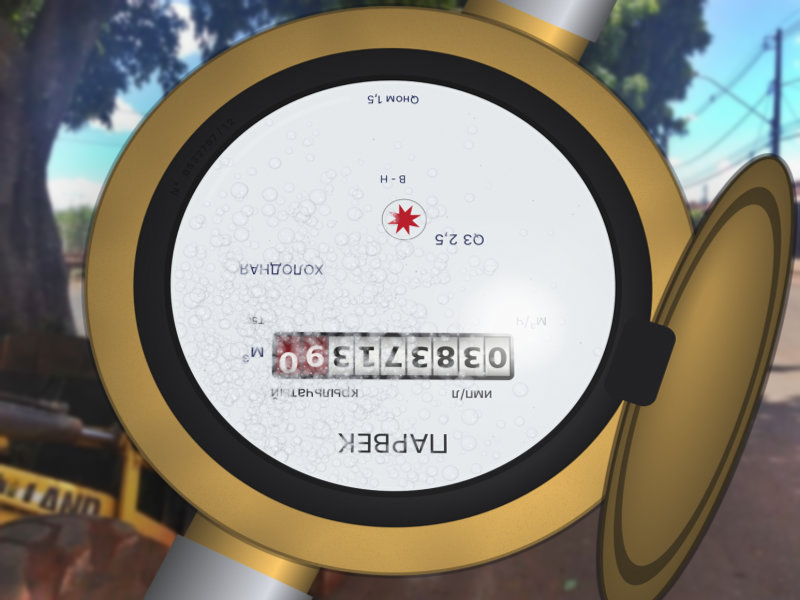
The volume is 383713.90 m³
